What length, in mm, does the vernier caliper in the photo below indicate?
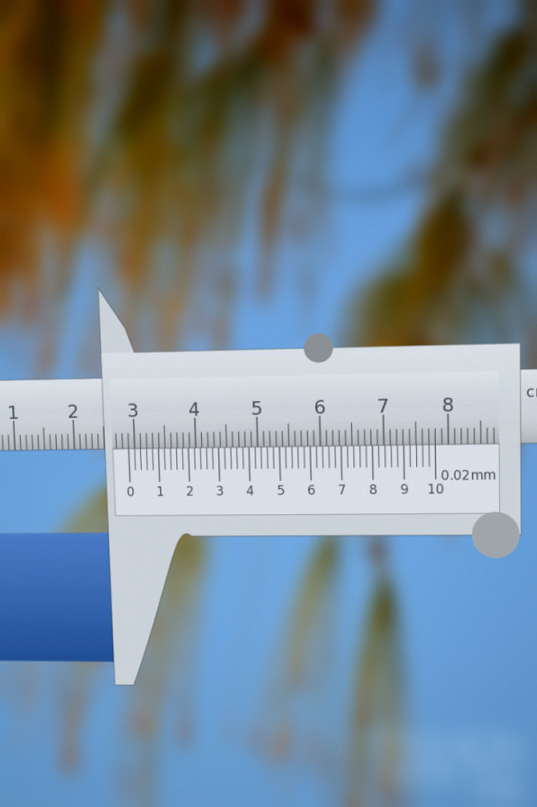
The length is 29.0 mm
